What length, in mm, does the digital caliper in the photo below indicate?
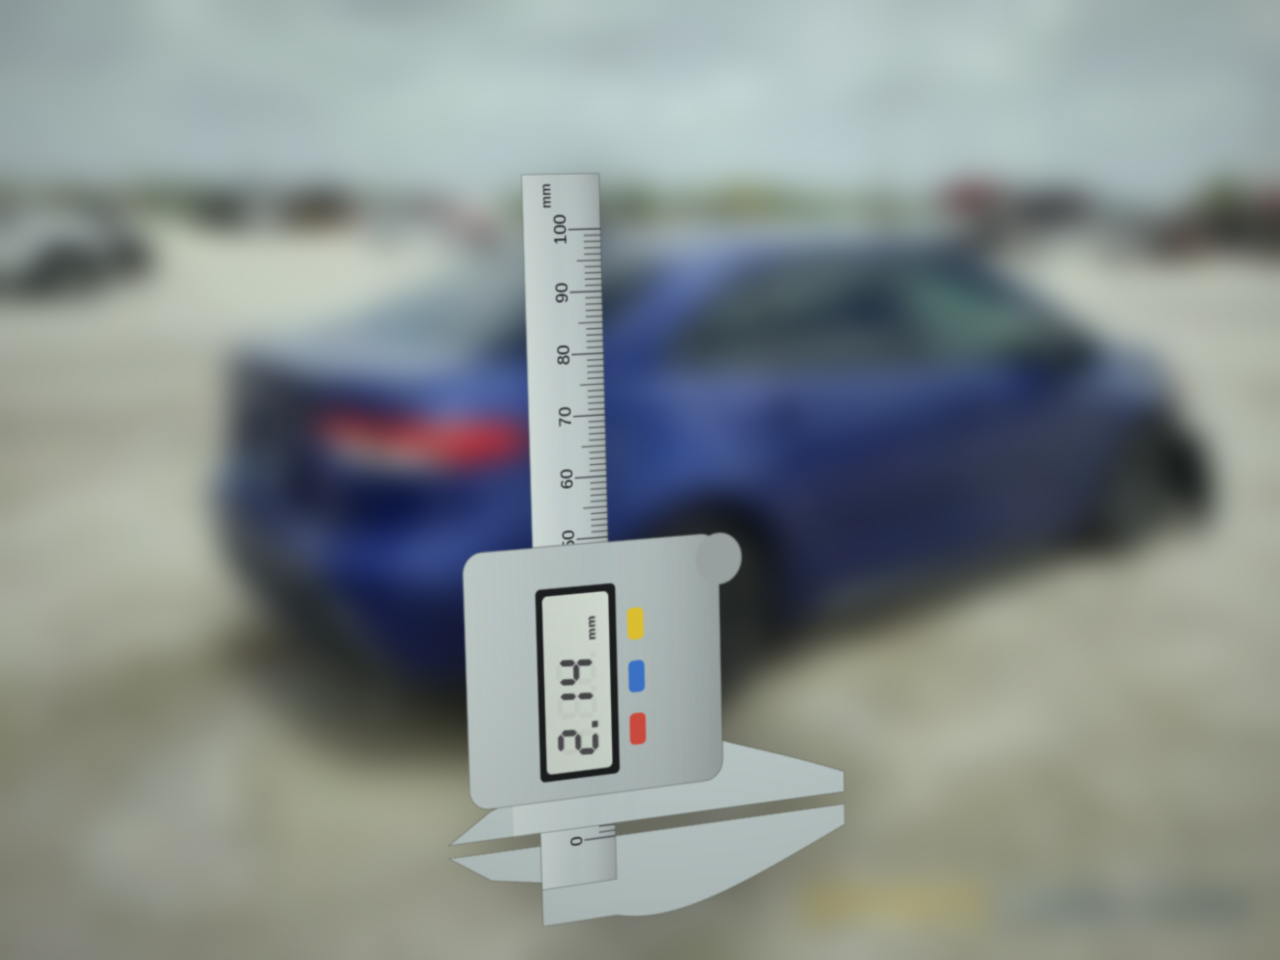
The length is 2.14 mm
